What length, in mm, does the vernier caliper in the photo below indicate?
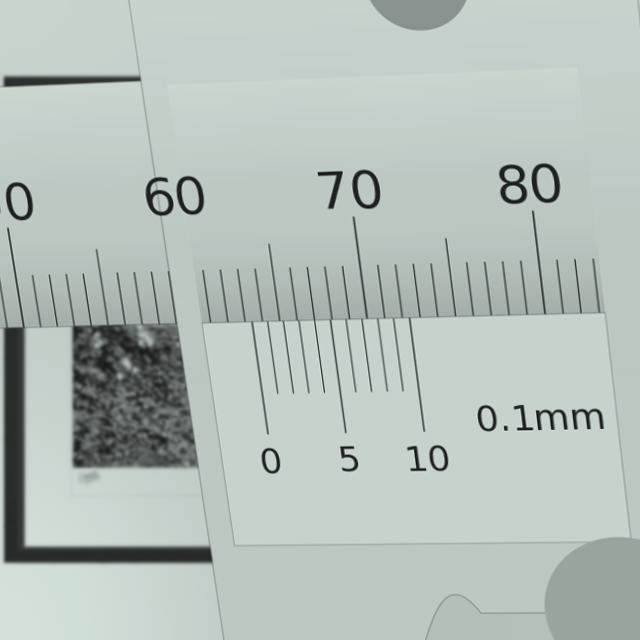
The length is 63.4 mm
